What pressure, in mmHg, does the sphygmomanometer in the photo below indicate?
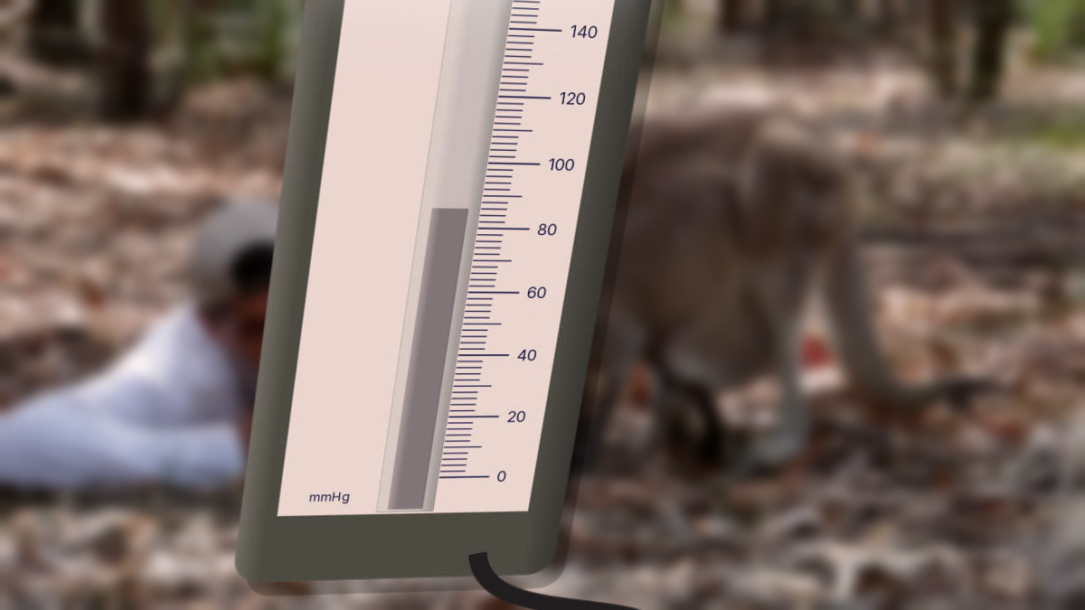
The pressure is 86 mmHg
